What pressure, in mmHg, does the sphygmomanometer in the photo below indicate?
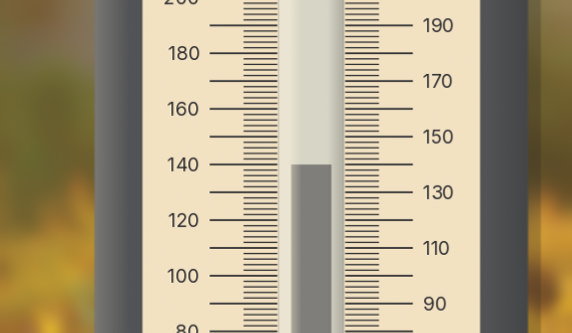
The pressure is 140 mmHg
